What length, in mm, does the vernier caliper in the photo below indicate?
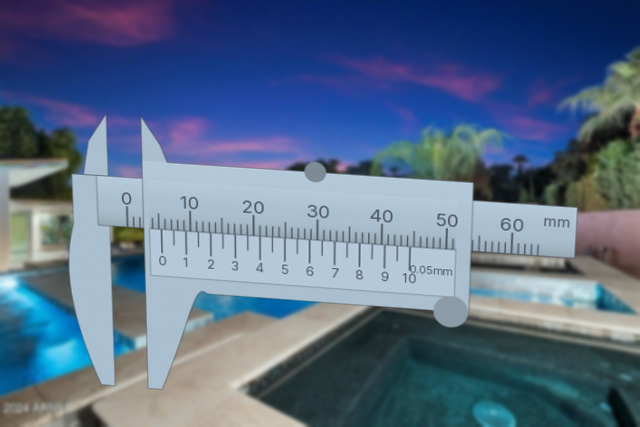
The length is 5.4 mm
